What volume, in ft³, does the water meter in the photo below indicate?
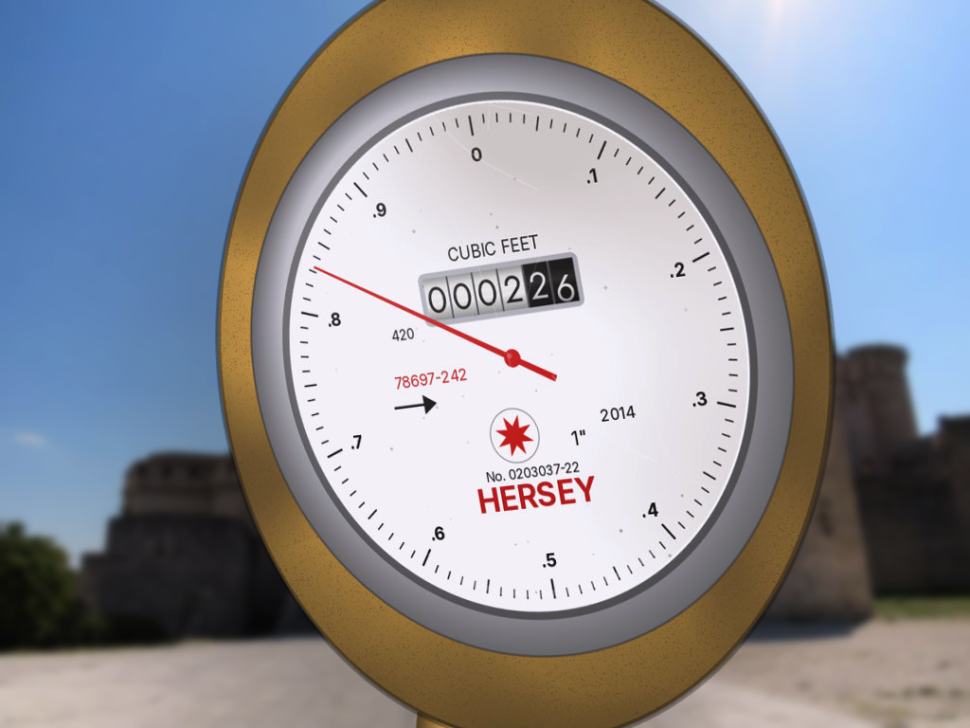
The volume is 225.83 ft³
